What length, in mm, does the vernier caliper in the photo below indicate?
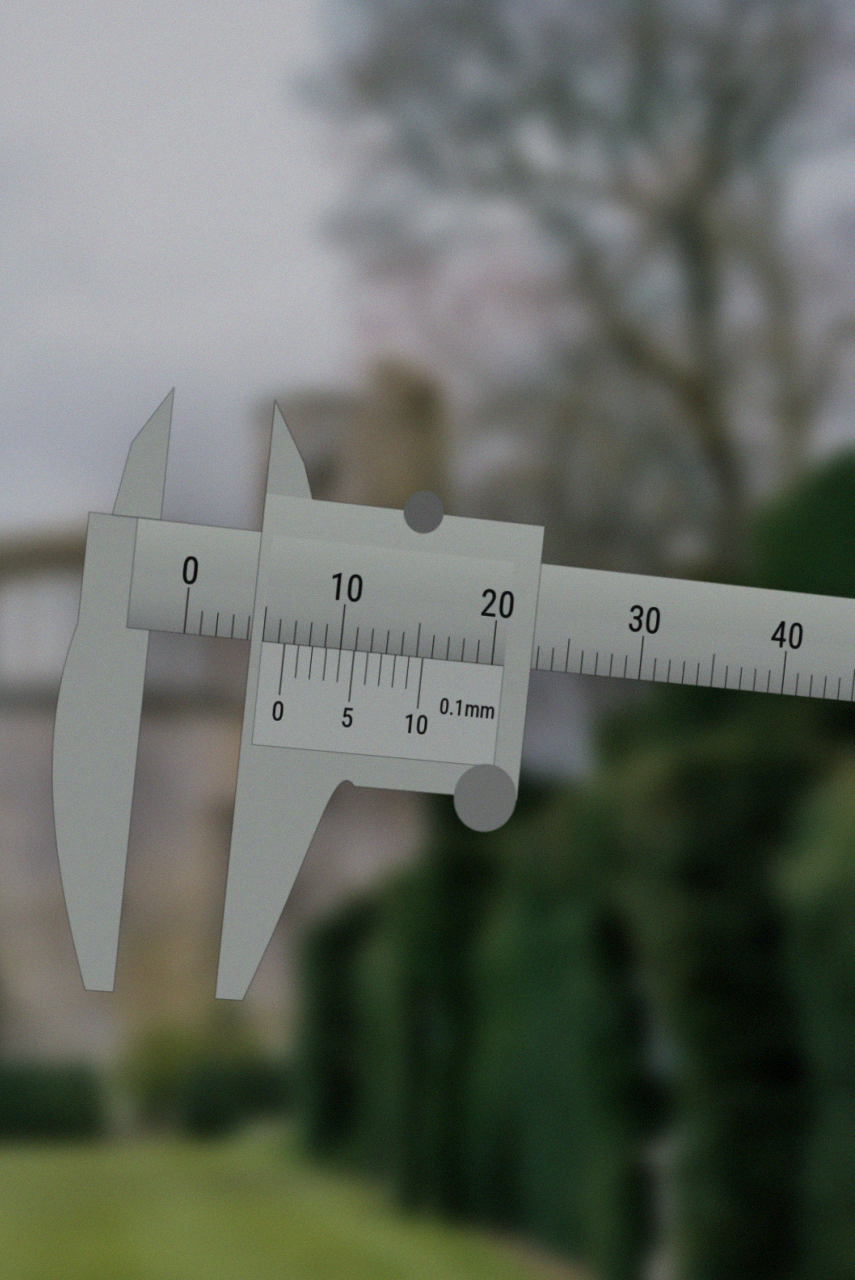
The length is 6.4 mm
